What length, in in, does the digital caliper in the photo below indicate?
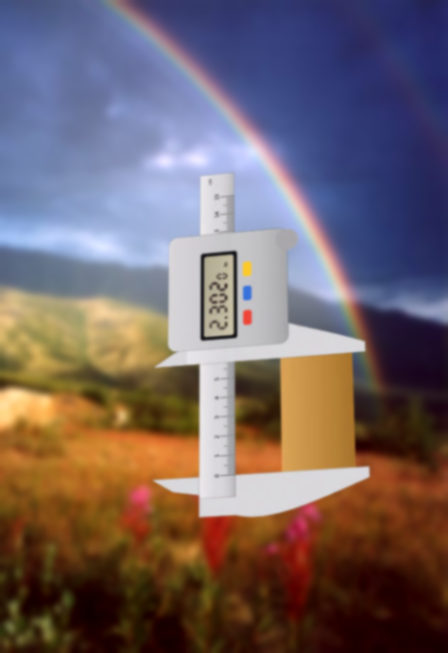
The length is 2.3020 in
